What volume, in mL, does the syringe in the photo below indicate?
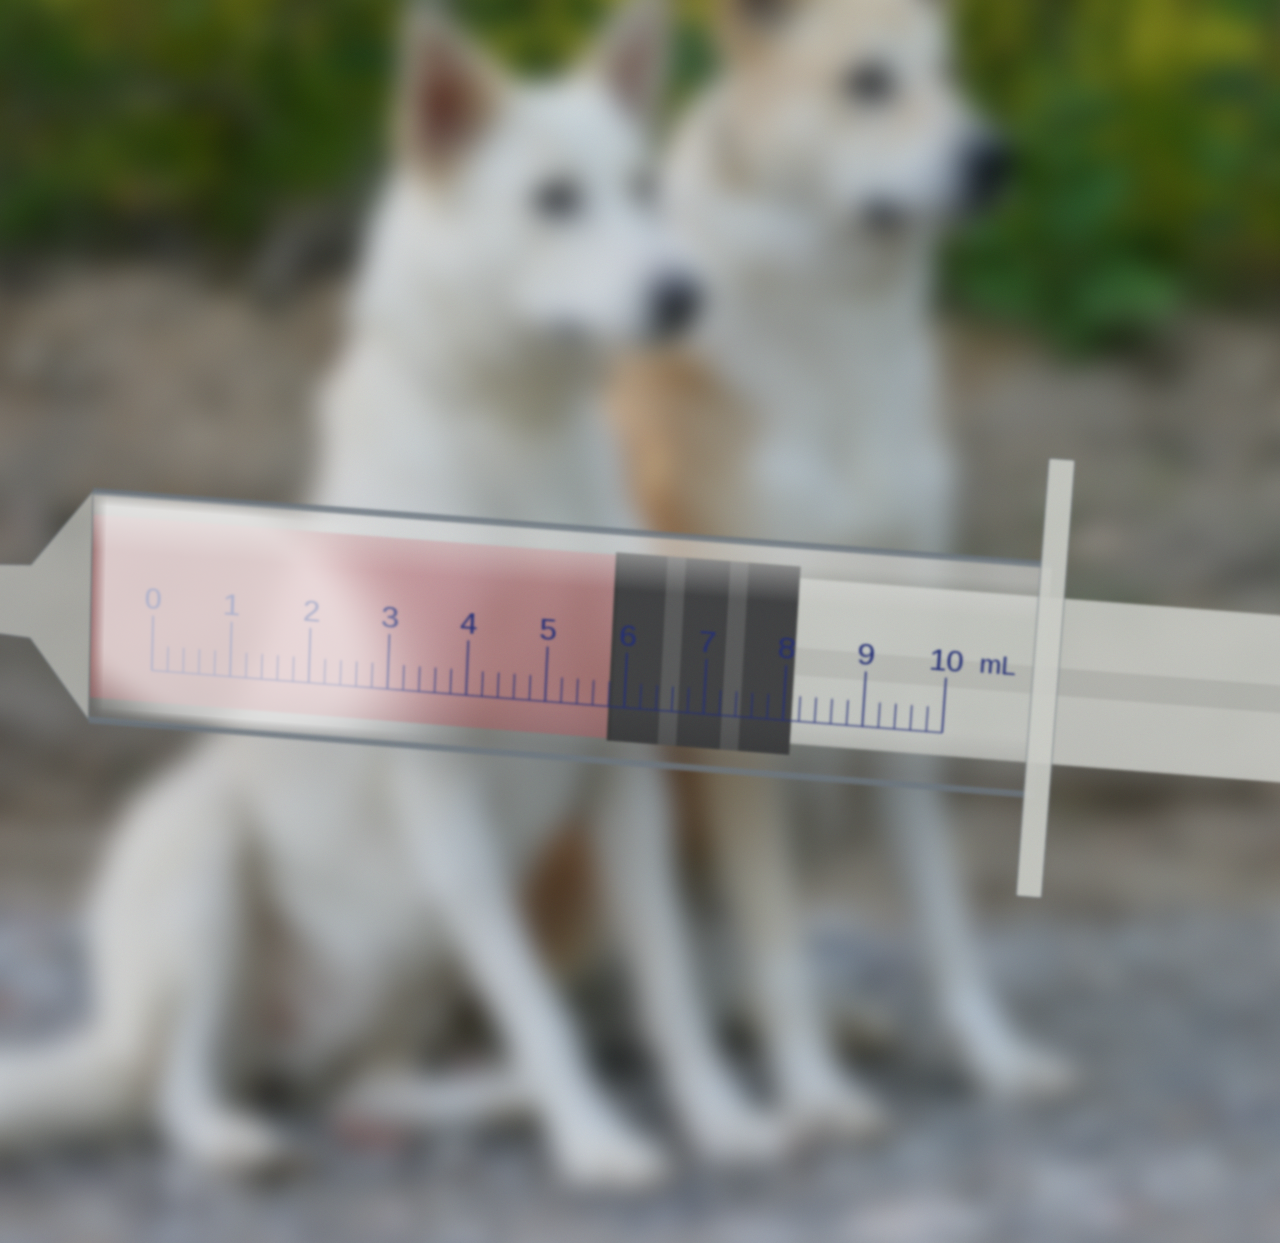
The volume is 5.8 mL
